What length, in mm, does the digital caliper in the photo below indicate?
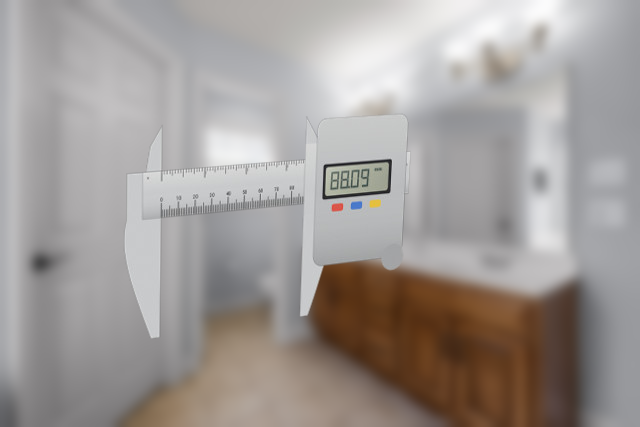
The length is 88.09 mm
